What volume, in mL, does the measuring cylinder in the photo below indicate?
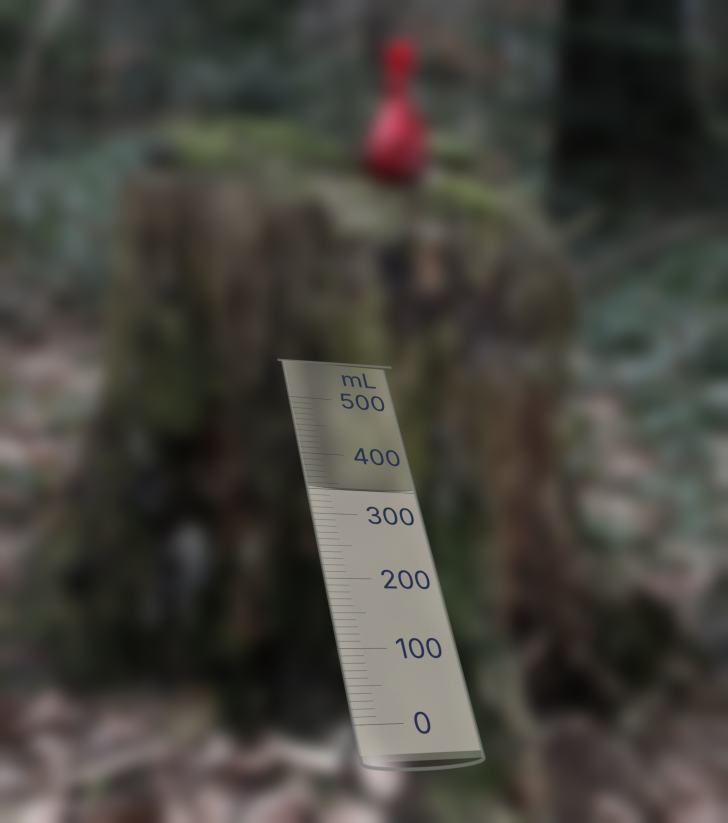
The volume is 340 mL
